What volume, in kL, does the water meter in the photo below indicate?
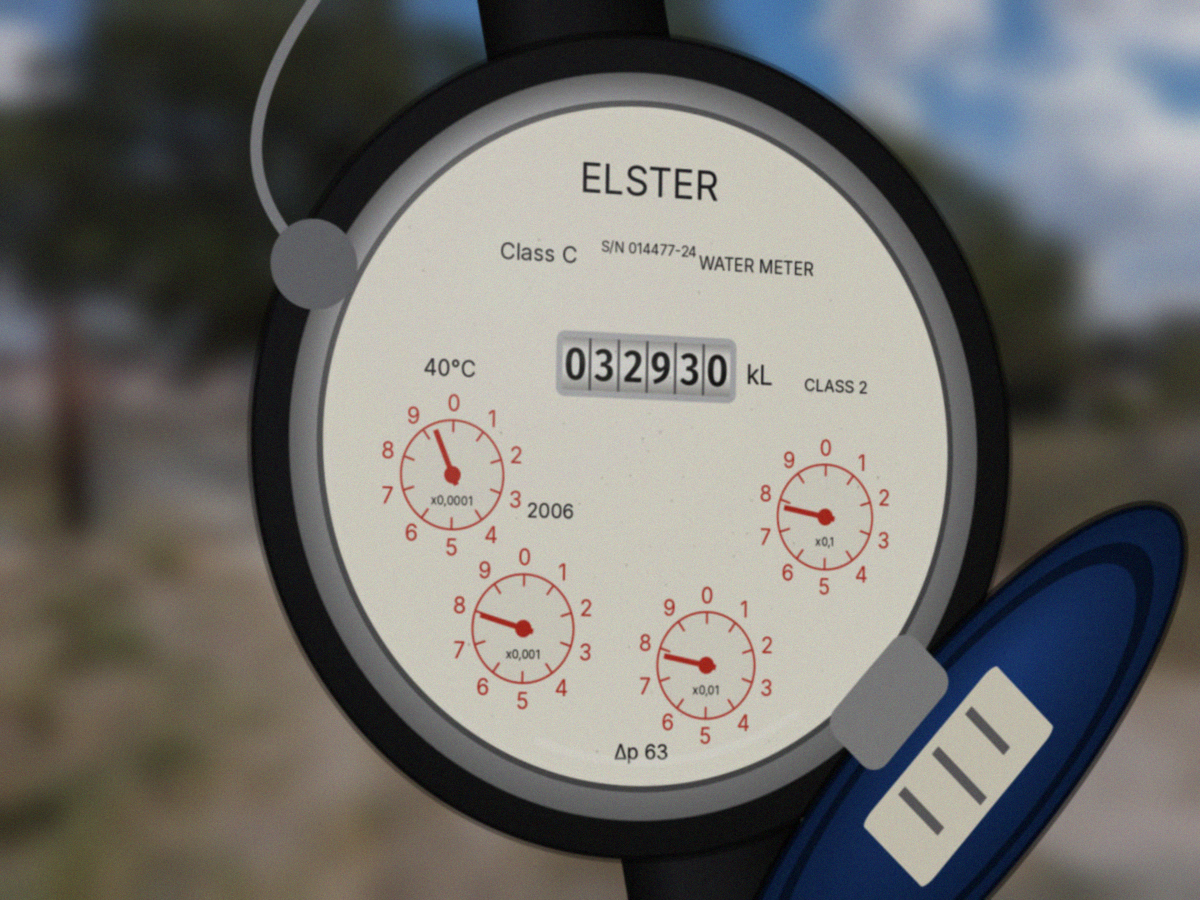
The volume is 32930.7779 kL
